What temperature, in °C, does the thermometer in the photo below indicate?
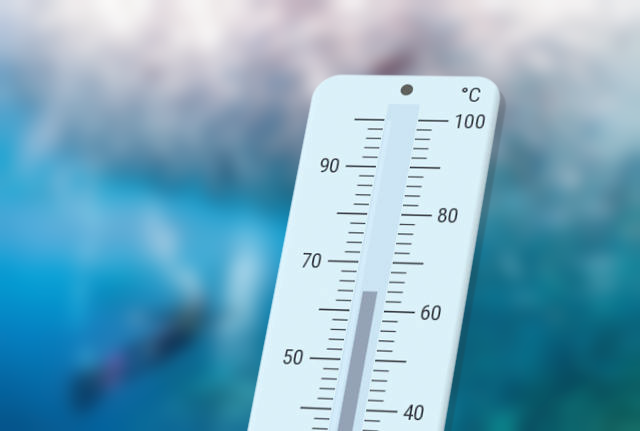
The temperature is 64 °C
